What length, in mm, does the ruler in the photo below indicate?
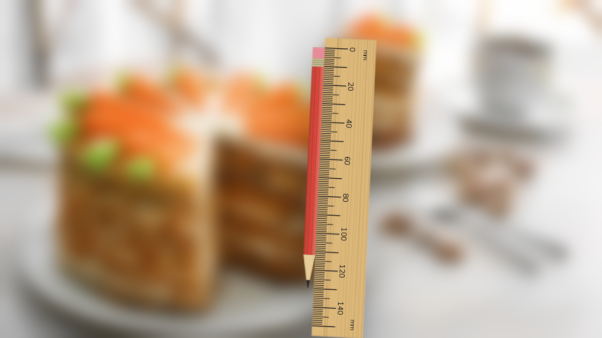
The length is 130 mm
